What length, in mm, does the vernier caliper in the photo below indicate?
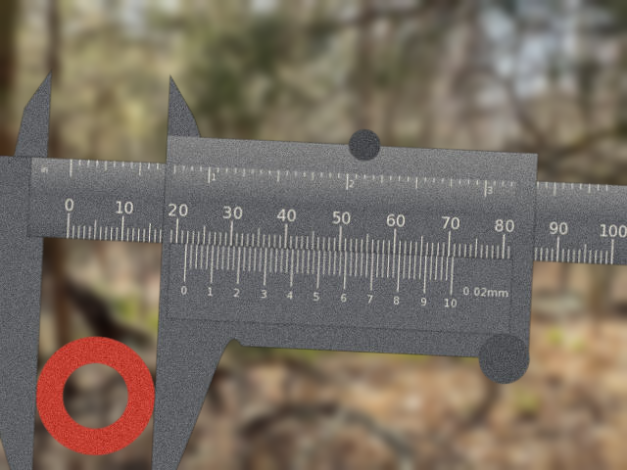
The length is 21.8 mm
